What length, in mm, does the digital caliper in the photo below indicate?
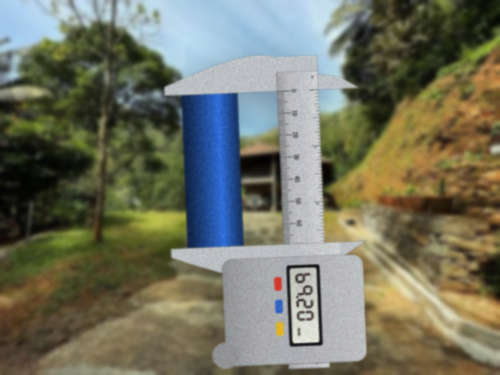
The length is 69.20 mm
